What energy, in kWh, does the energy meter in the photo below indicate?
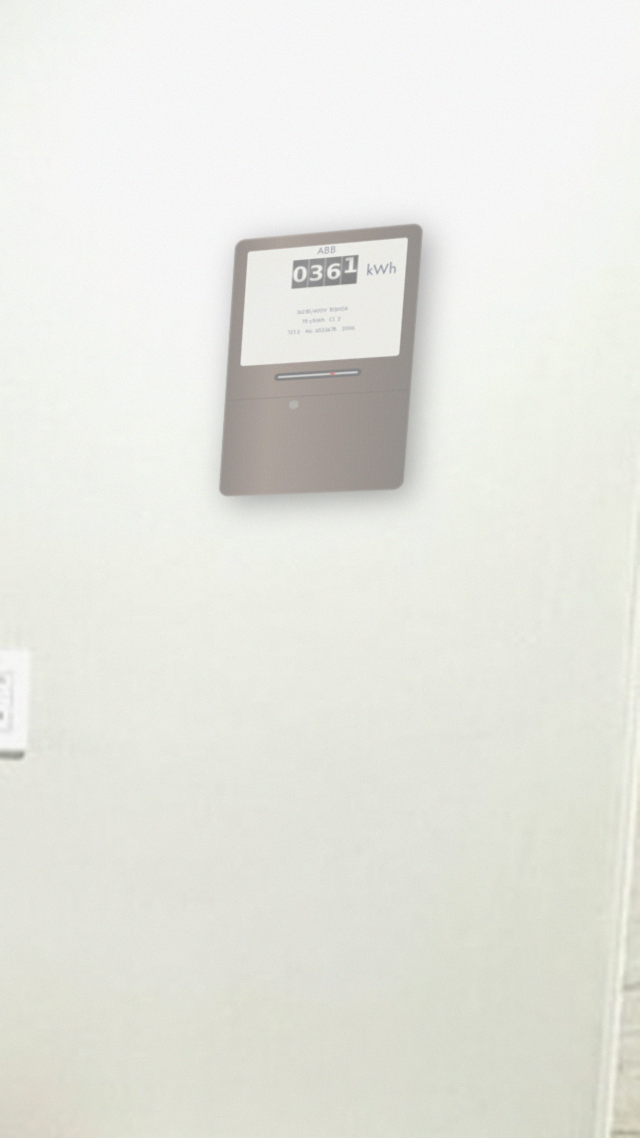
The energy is 361 kWh
